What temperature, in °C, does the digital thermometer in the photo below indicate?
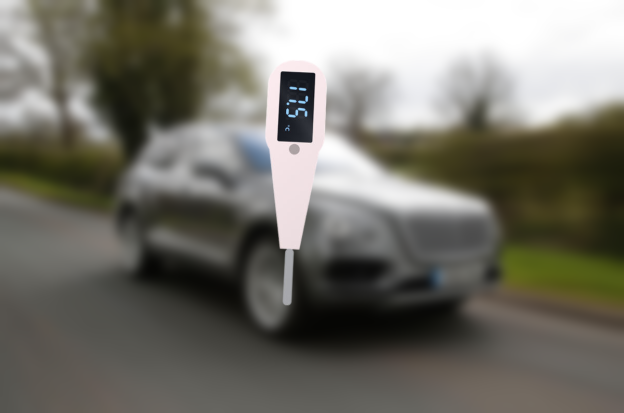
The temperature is 17.5 °C
